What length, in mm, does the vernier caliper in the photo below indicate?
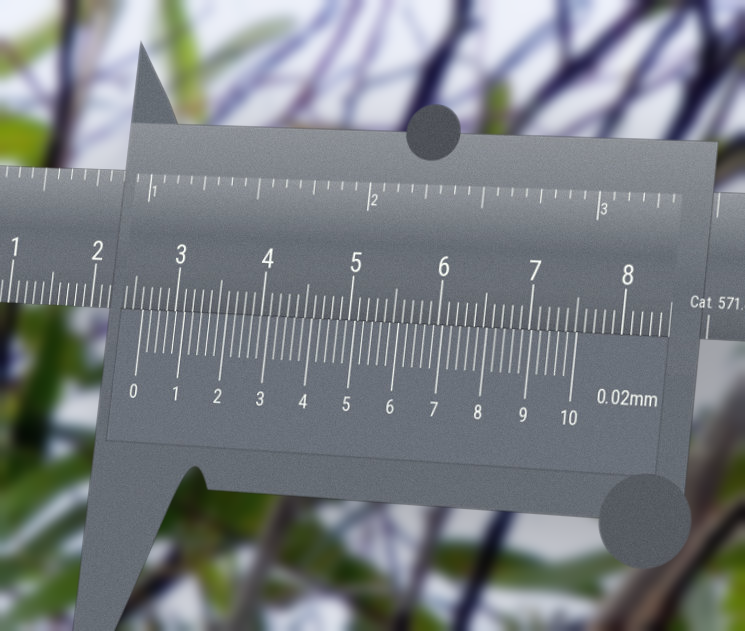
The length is 26.2 mm
